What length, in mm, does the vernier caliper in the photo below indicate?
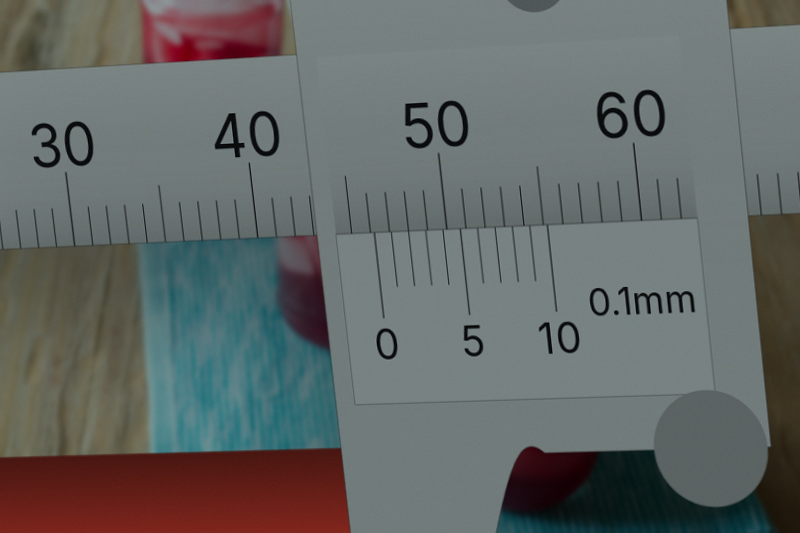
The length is 46.2 mm
